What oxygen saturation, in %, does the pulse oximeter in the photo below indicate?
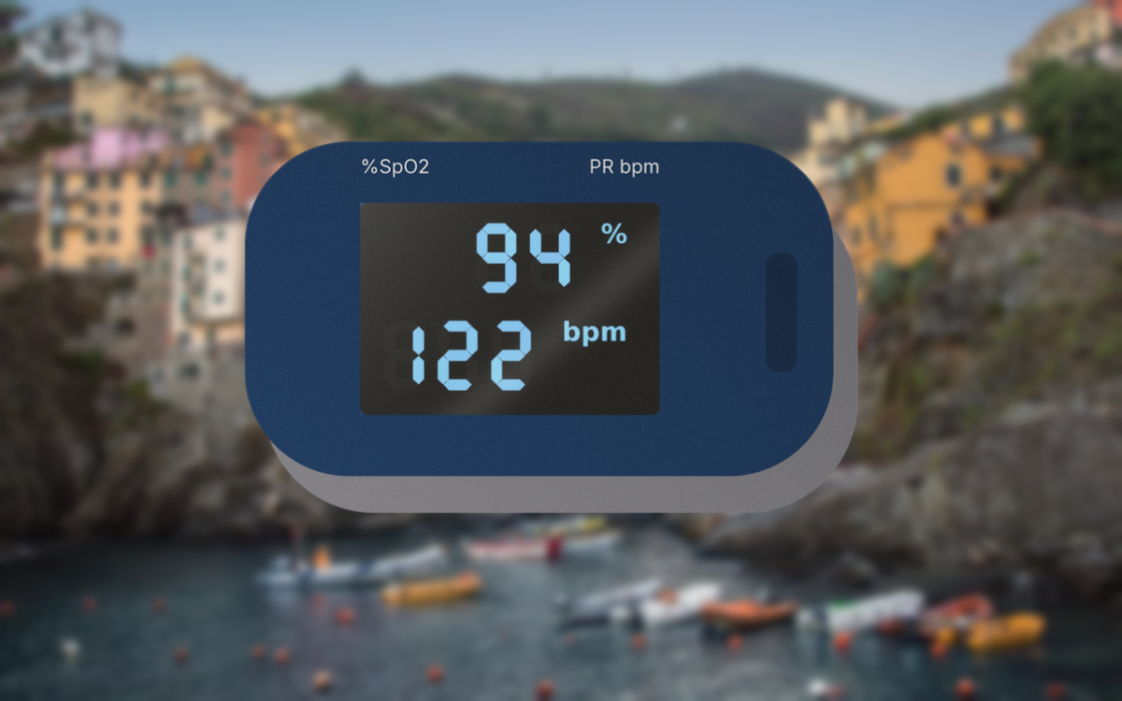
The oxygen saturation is 94 %
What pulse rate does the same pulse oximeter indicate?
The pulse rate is 122 bpm
